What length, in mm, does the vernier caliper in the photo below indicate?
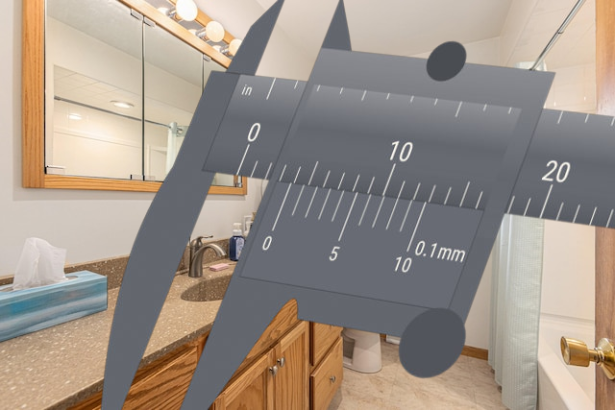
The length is 3.8 mm
